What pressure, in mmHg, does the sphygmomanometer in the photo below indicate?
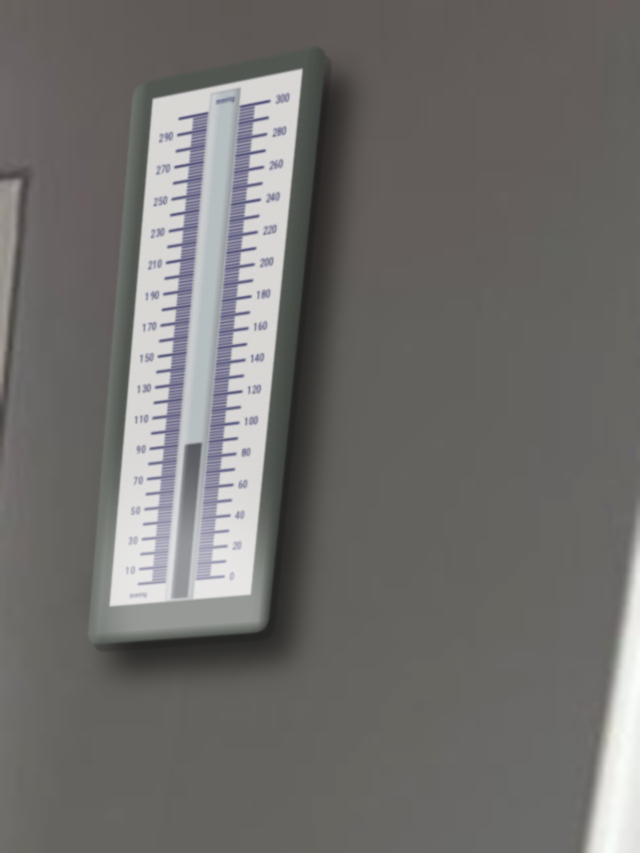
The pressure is 90 mmHg
